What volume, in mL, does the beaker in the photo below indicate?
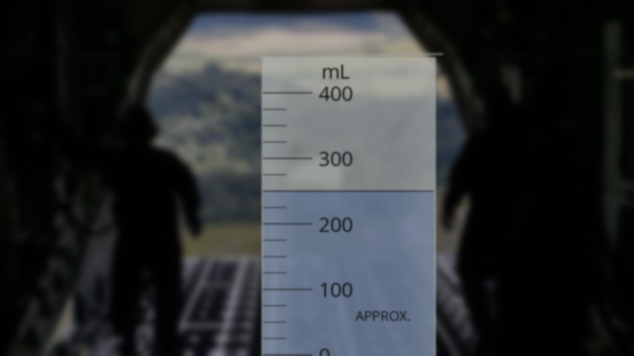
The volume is 250 mL
